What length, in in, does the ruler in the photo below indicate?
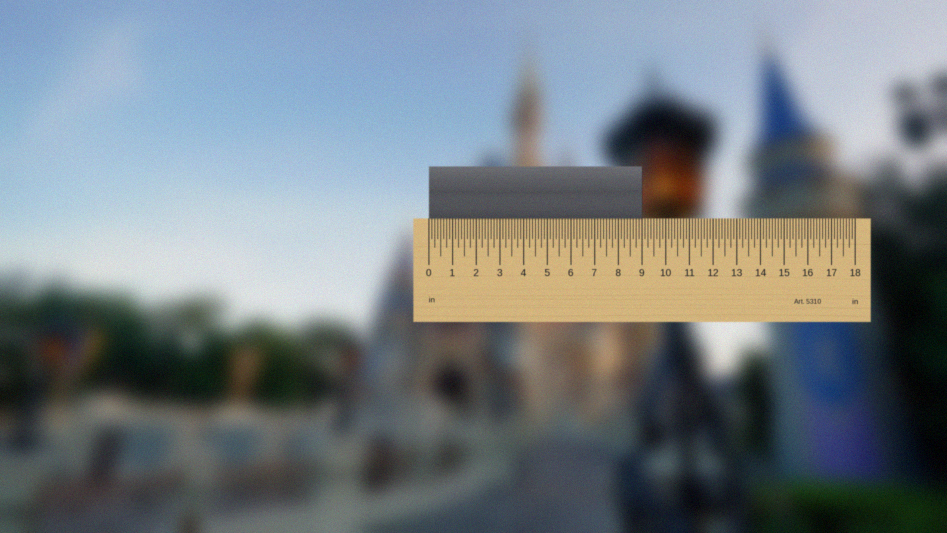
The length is 9 in
